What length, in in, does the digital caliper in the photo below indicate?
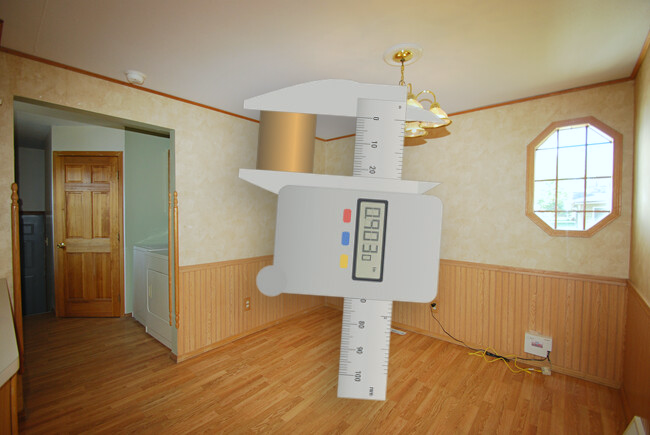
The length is 0.9030 in
